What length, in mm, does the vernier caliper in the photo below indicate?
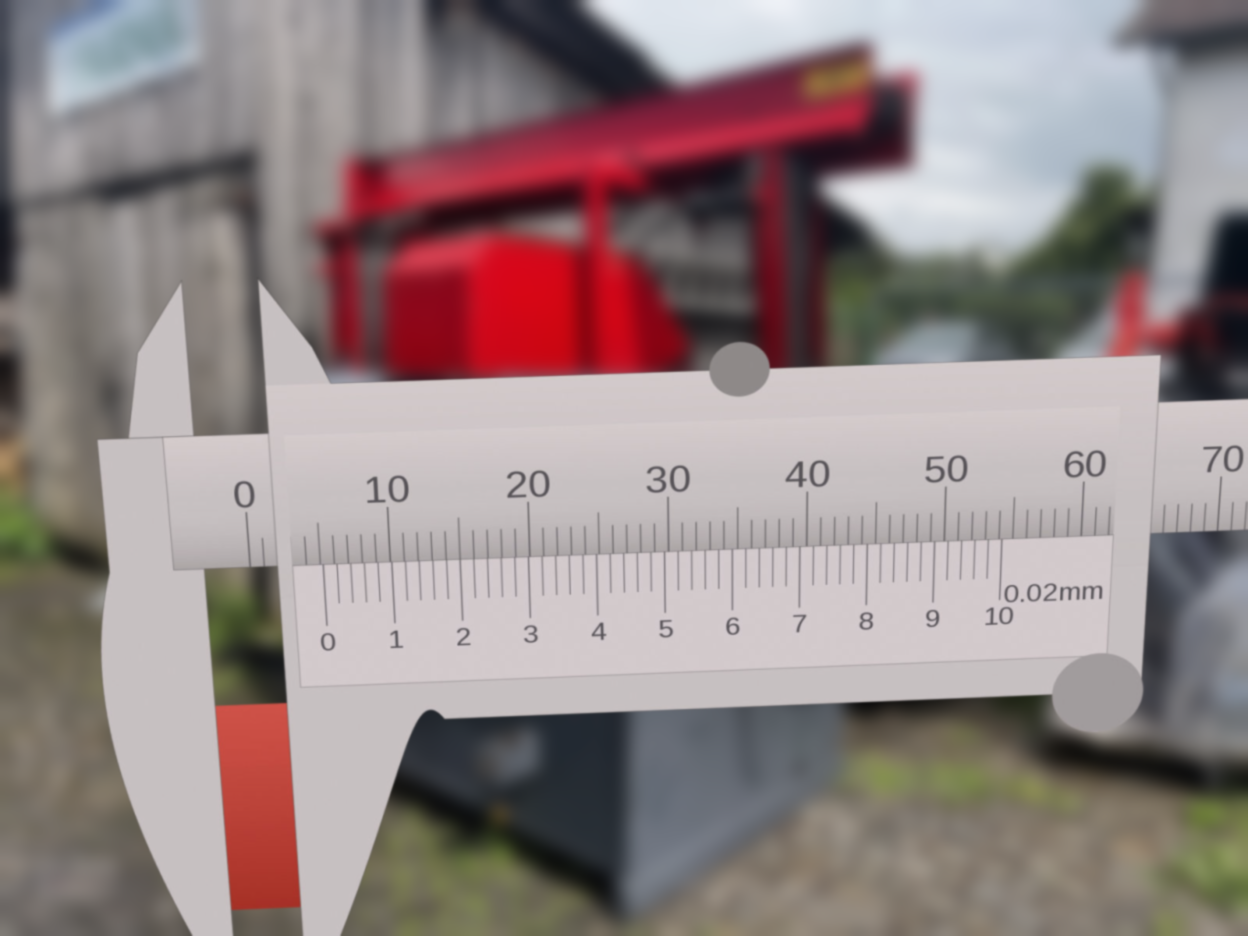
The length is 5.2 mm
